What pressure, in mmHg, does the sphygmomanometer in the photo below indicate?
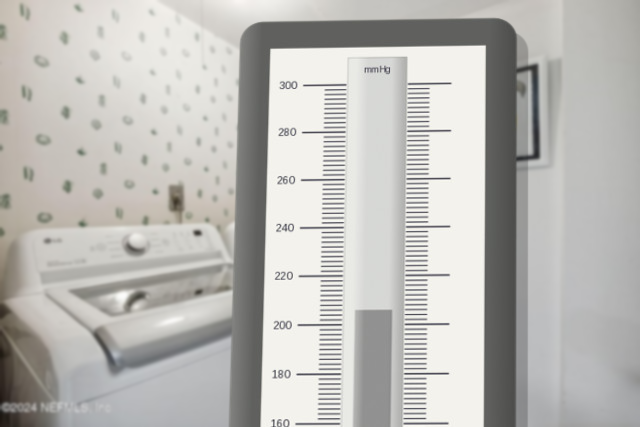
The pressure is 206 mmHg
